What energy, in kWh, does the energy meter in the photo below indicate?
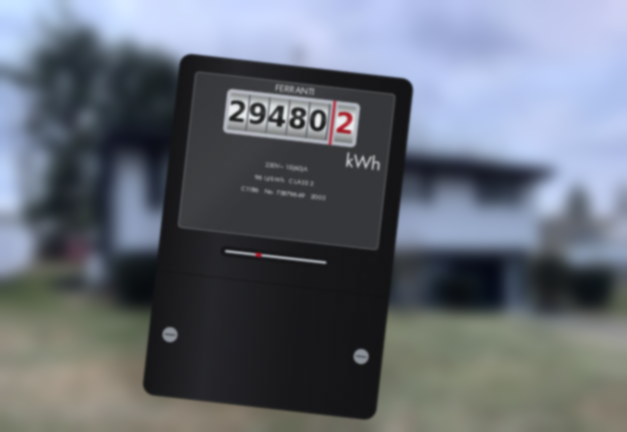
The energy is 29480.2 kWh
